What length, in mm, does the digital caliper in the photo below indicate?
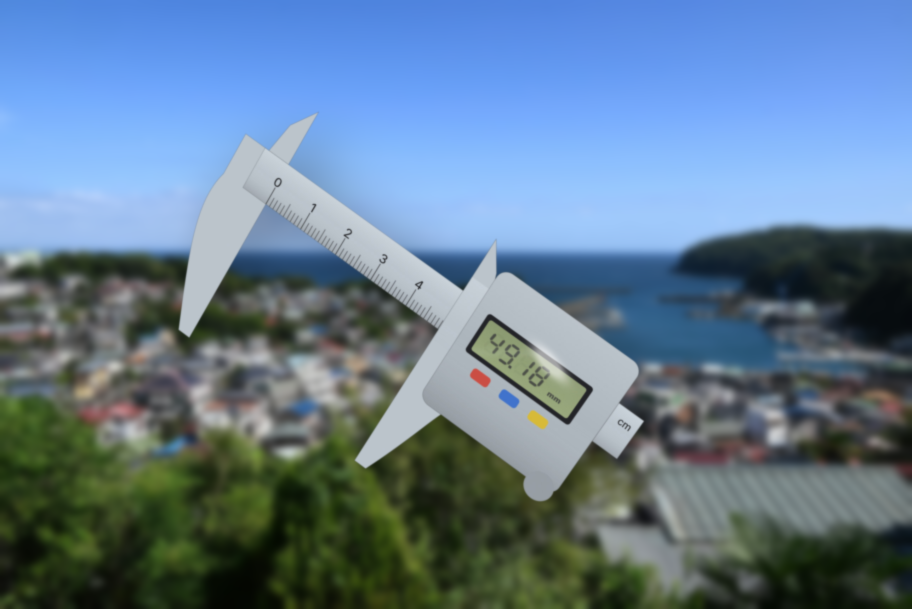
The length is 49.18 mm
